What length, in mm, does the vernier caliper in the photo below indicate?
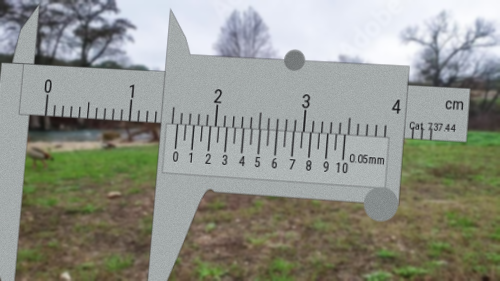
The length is 15.6 mm
